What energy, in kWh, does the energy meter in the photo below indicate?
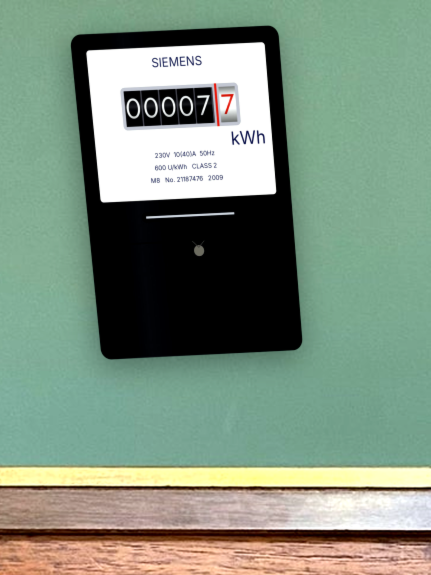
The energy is 7.7 kWh
